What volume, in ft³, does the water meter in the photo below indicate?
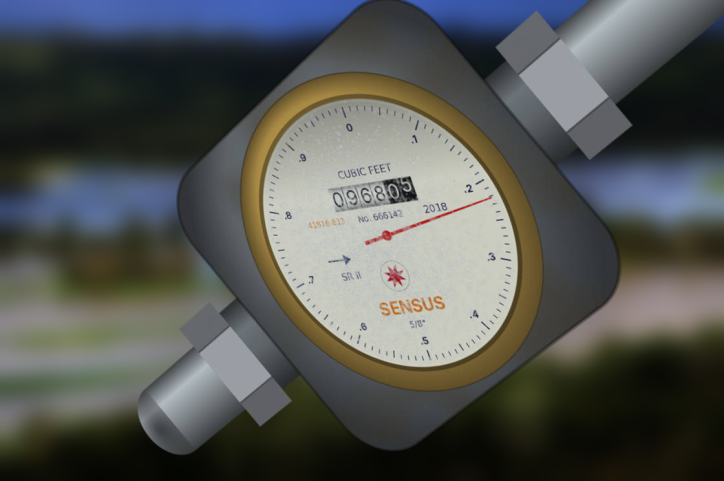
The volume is 96805.22 ft³
